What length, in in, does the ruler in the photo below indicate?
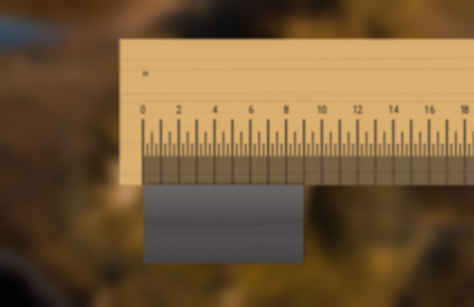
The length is 9 in
